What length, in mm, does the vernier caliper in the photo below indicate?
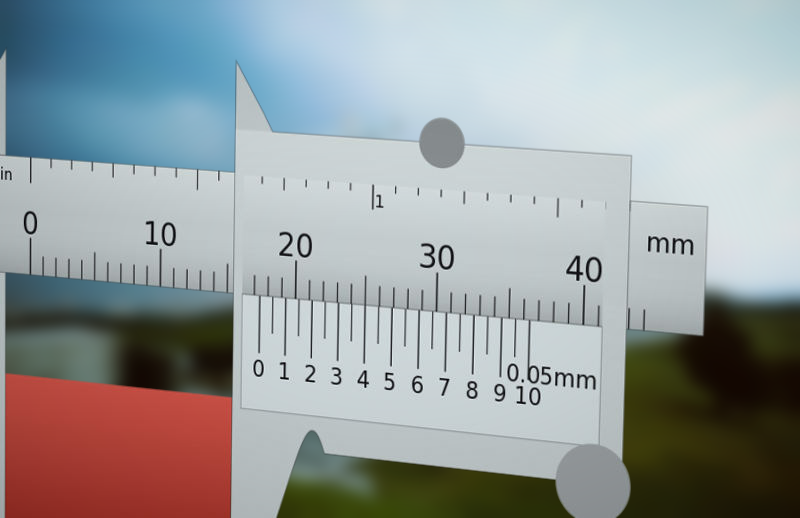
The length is 17.4 mm
